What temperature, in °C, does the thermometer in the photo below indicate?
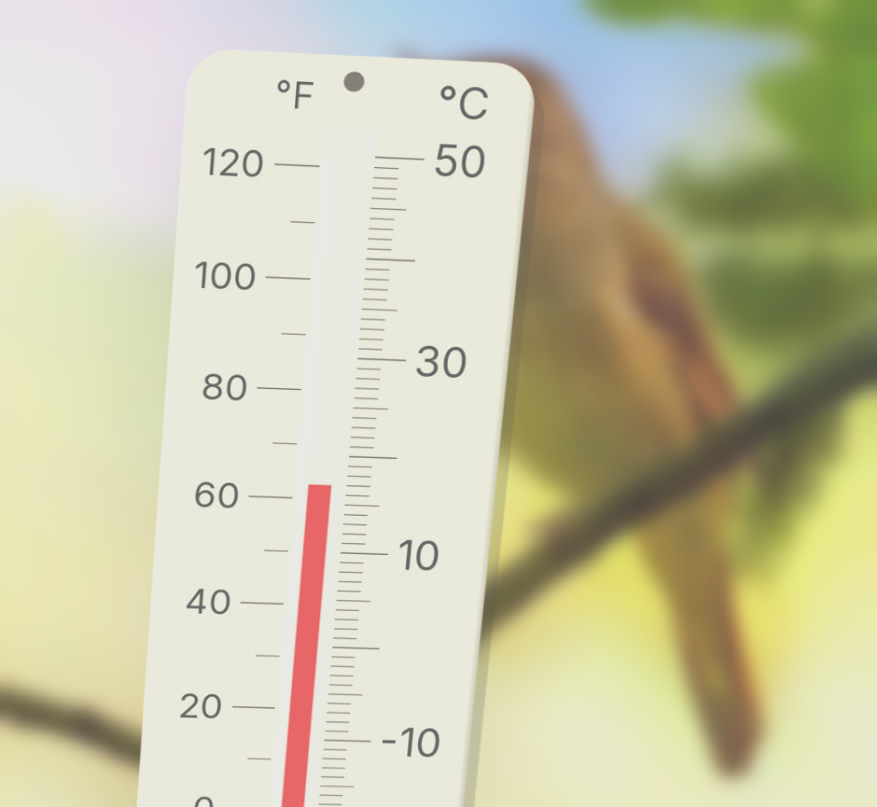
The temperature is 17 °C
